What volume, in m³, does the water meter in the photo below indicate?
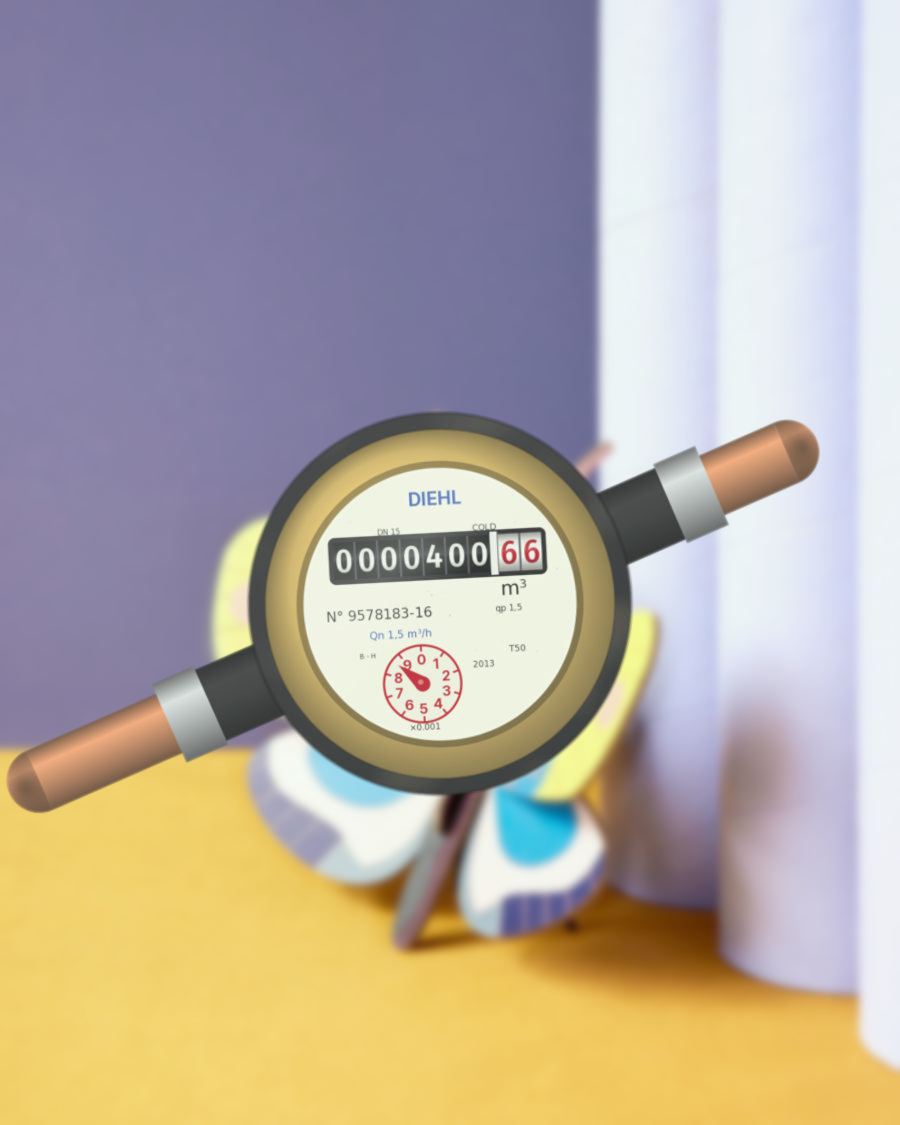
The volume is 400.668 m³
